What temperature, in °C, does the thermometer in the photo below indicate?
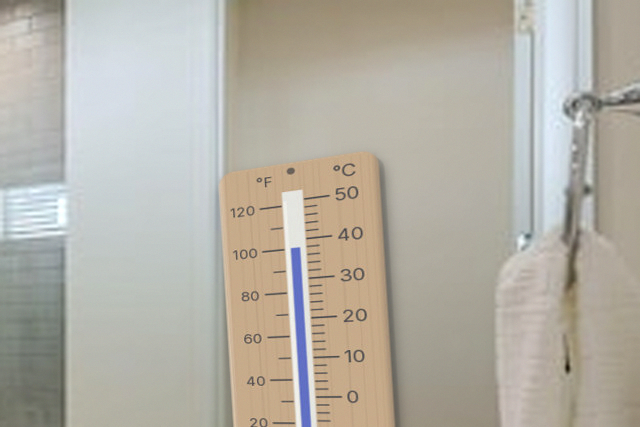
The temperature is 38 °C
